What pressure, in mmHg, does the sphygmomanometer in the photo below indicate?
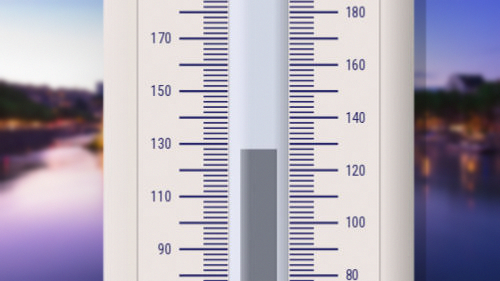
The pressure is 128 mmHg
